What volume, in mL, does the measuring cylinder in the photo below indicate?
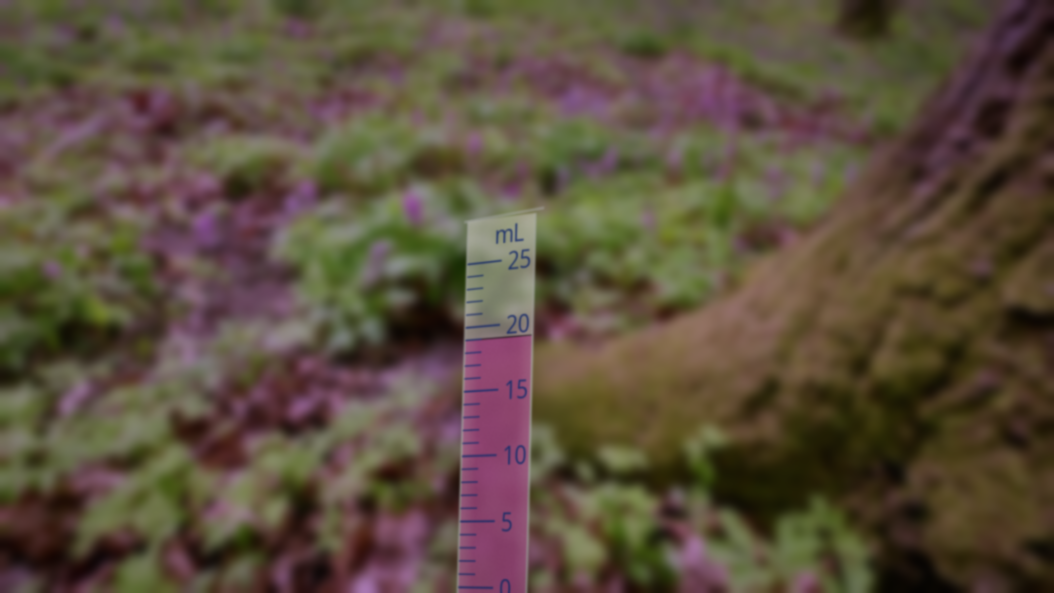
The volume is 19 mL
